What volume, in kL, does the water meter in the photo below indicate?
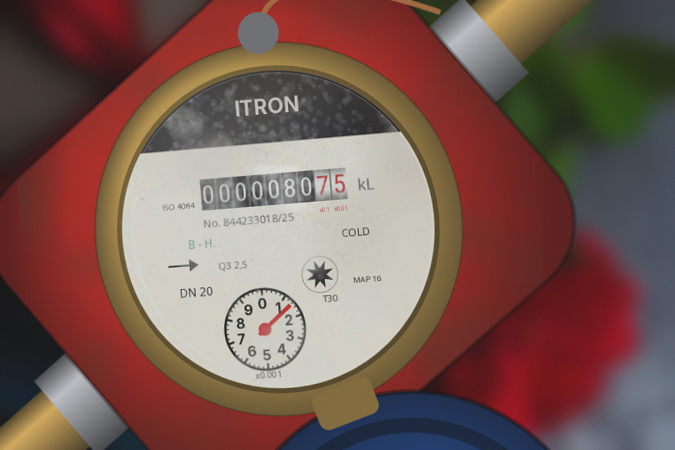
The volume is 80.751 kL
